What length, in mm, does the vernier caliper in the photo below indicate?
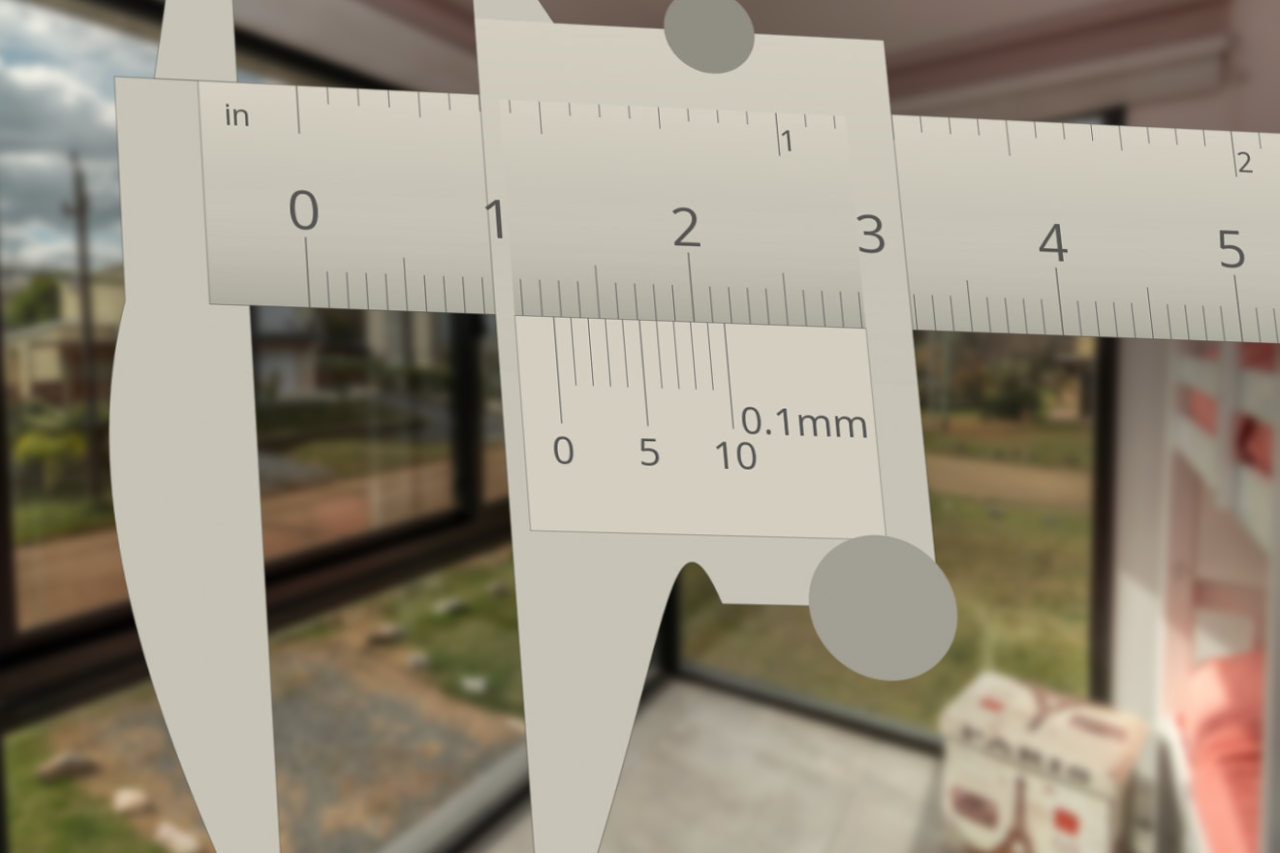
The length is 12.6 mm
